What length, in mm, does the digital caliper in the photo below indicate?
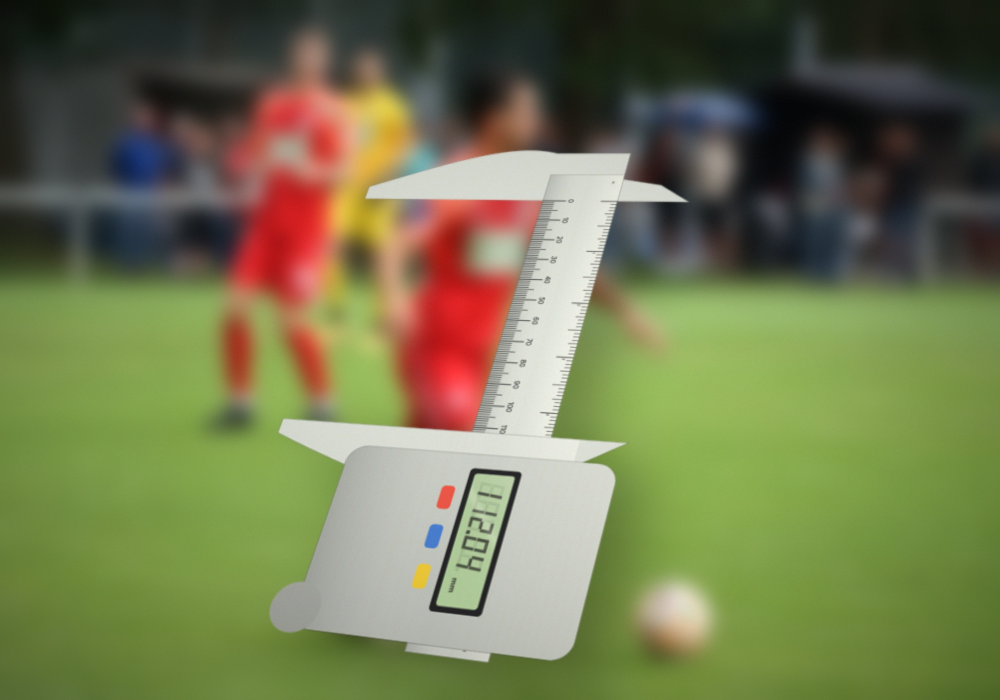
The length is 112.04 mm
